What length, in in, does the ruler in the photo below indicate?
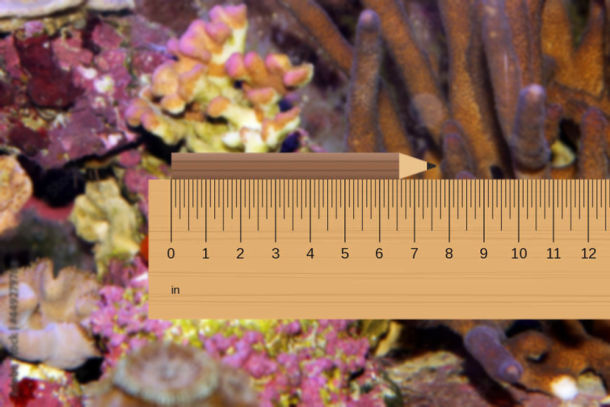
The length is 7.625 in
